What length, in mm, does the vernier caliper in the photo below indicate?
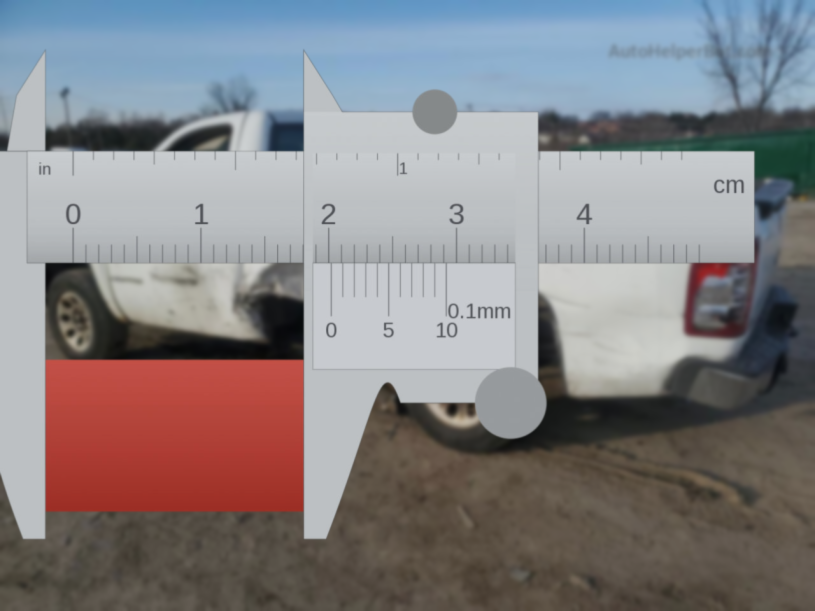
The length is 20.2 mm
